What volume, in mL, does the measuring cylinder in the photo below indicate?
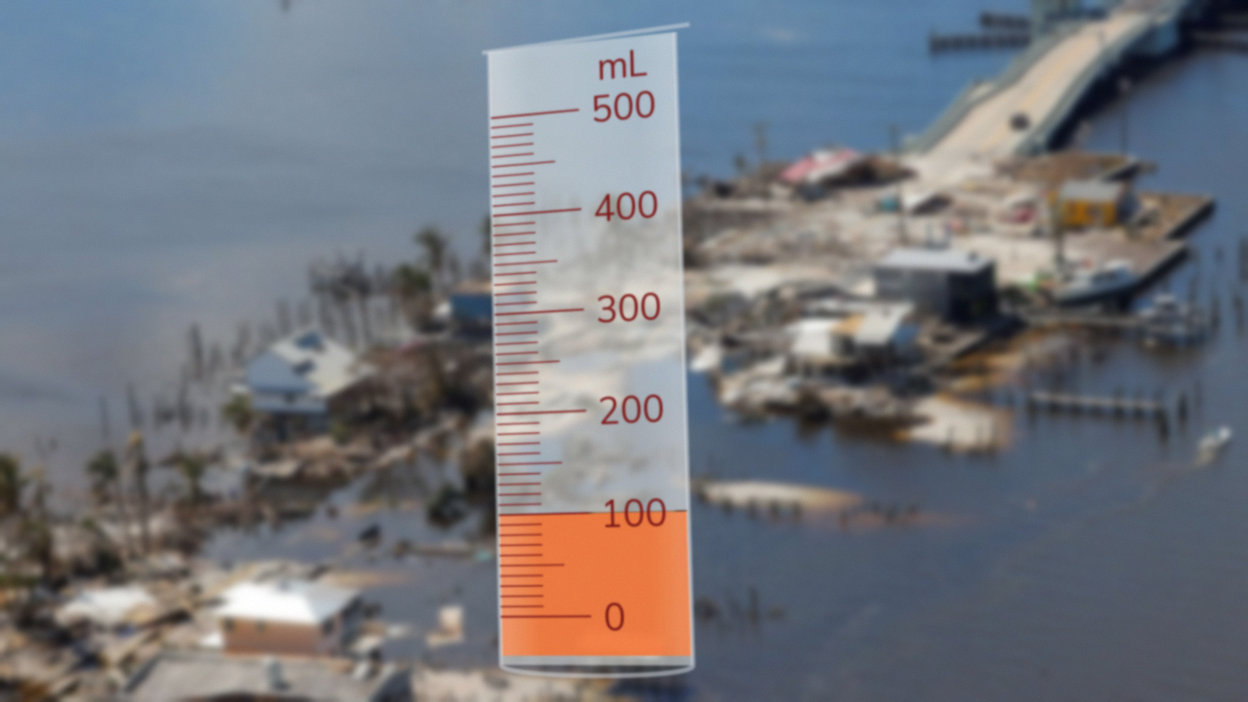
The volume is 100 mL
